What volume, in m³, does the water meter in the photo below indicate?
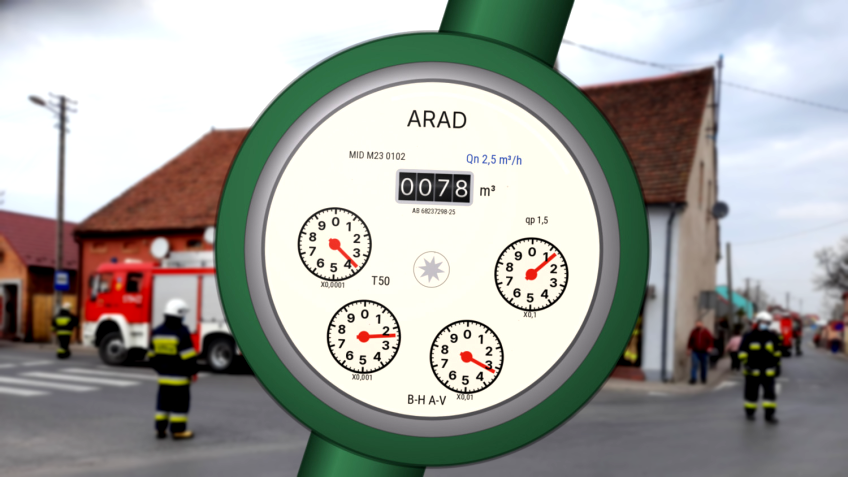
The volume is 78.1323 m³
